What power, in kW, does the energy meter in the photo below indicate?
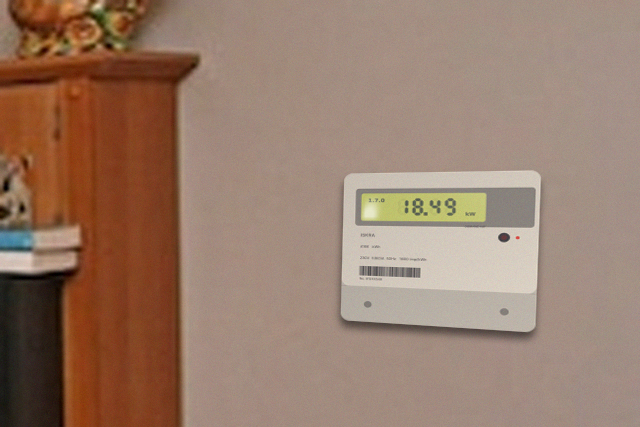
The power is 18.49 kW
